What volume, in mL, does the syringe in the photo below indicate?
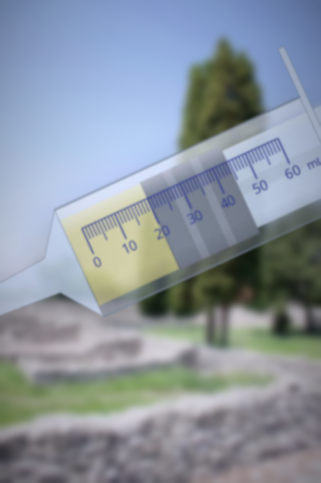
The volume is 20 mL
